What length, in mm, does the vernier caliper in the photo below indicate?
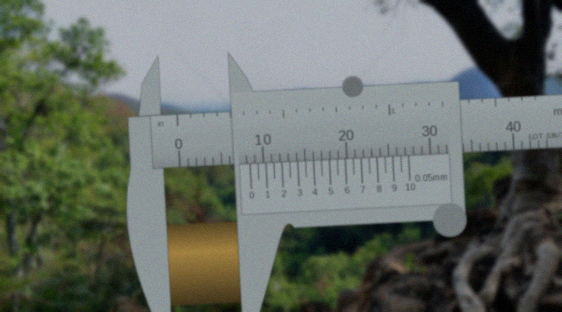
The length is 8.4 mm
